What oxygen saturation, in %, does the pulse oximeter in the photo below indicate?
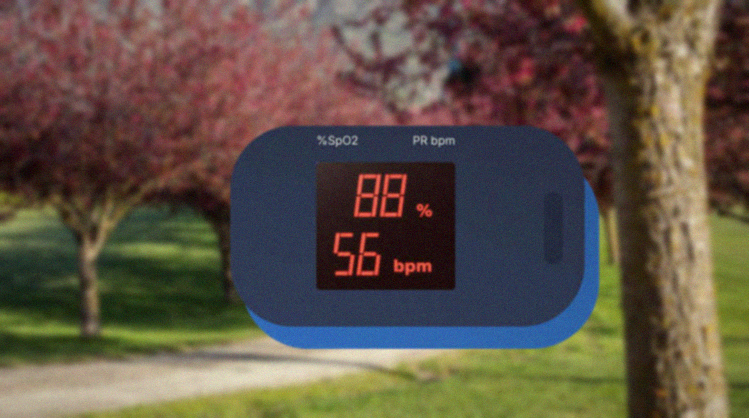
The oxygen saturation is 88 %
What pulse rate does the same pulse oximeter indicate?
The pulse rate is 56 bpm
